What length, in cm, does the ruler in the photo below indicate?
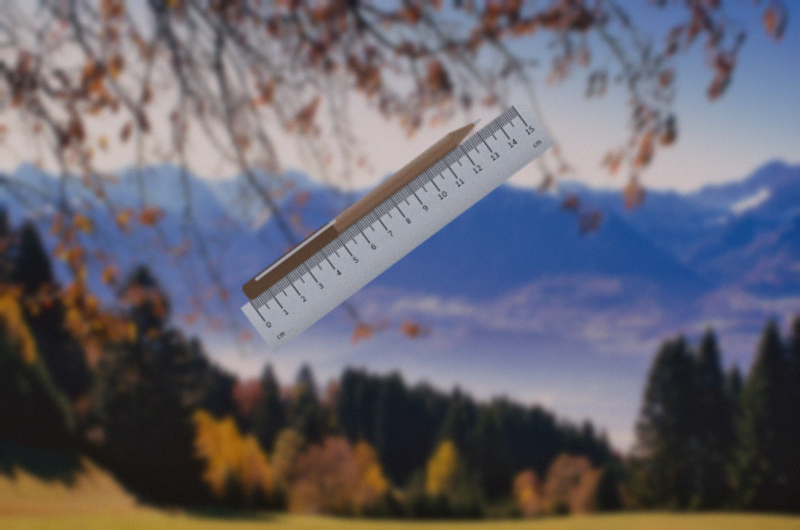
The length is 13.5 cm
